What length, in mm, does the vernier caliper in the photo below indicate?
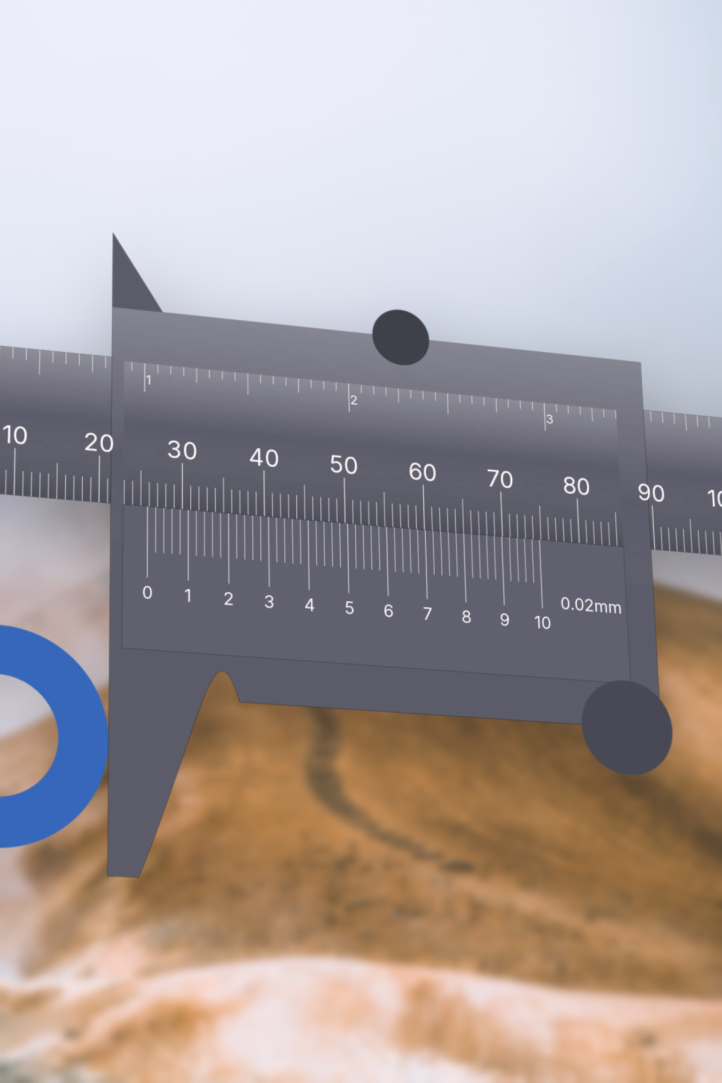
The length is 25.8 mm
